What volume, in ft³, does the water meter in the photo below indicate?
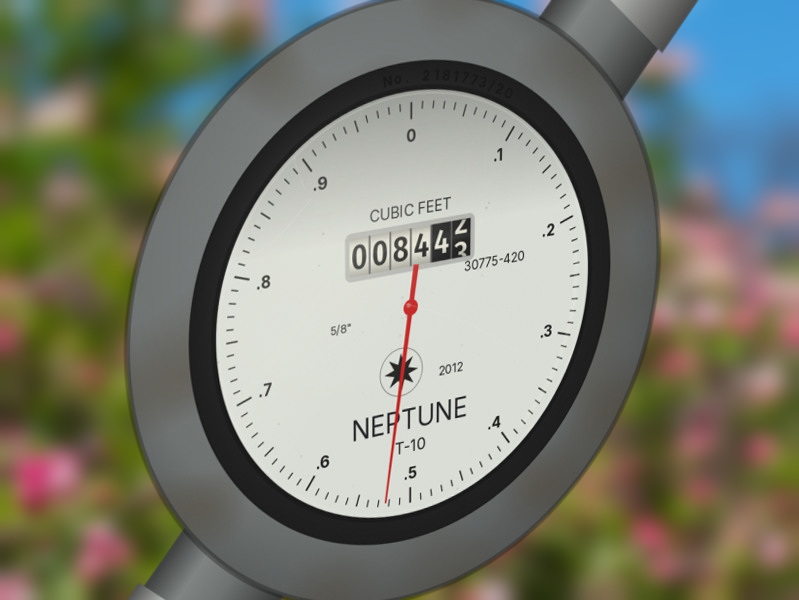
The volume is 8442.52 ft³
